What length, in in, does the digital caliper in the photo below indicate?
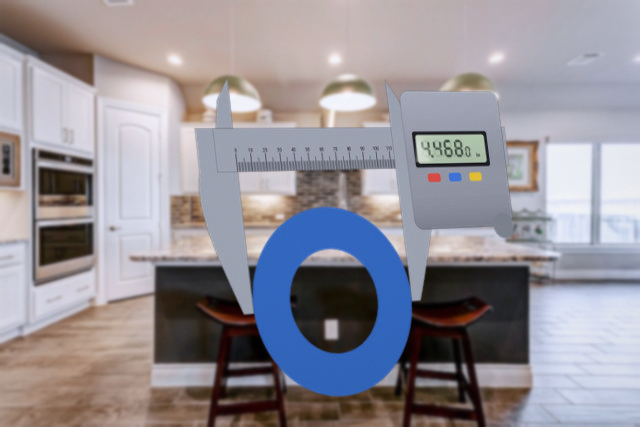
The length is 4.4680 in
